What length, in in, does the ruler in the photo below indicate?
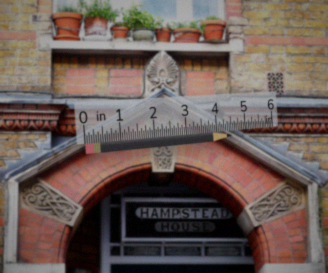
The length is 4.5 in
